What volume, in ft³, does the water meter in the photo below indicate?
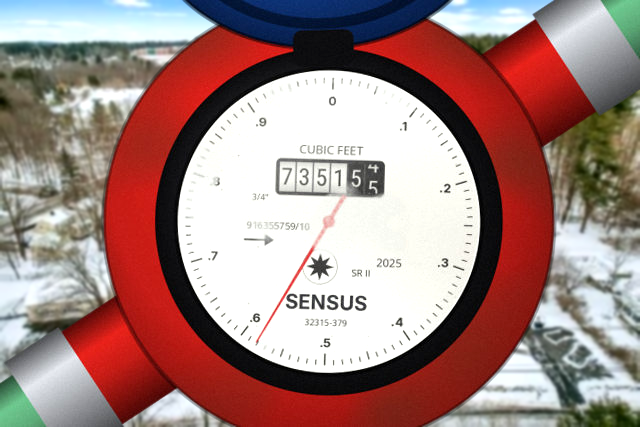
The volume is 735154.58 ft³
